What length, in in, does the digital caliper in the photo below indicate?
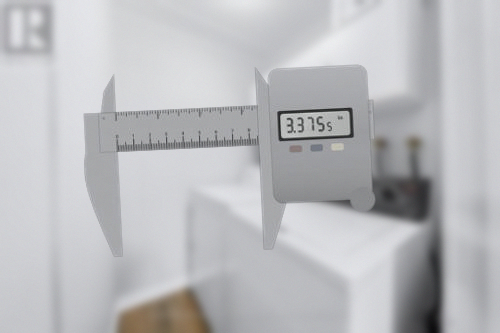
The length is 3.3755 in
